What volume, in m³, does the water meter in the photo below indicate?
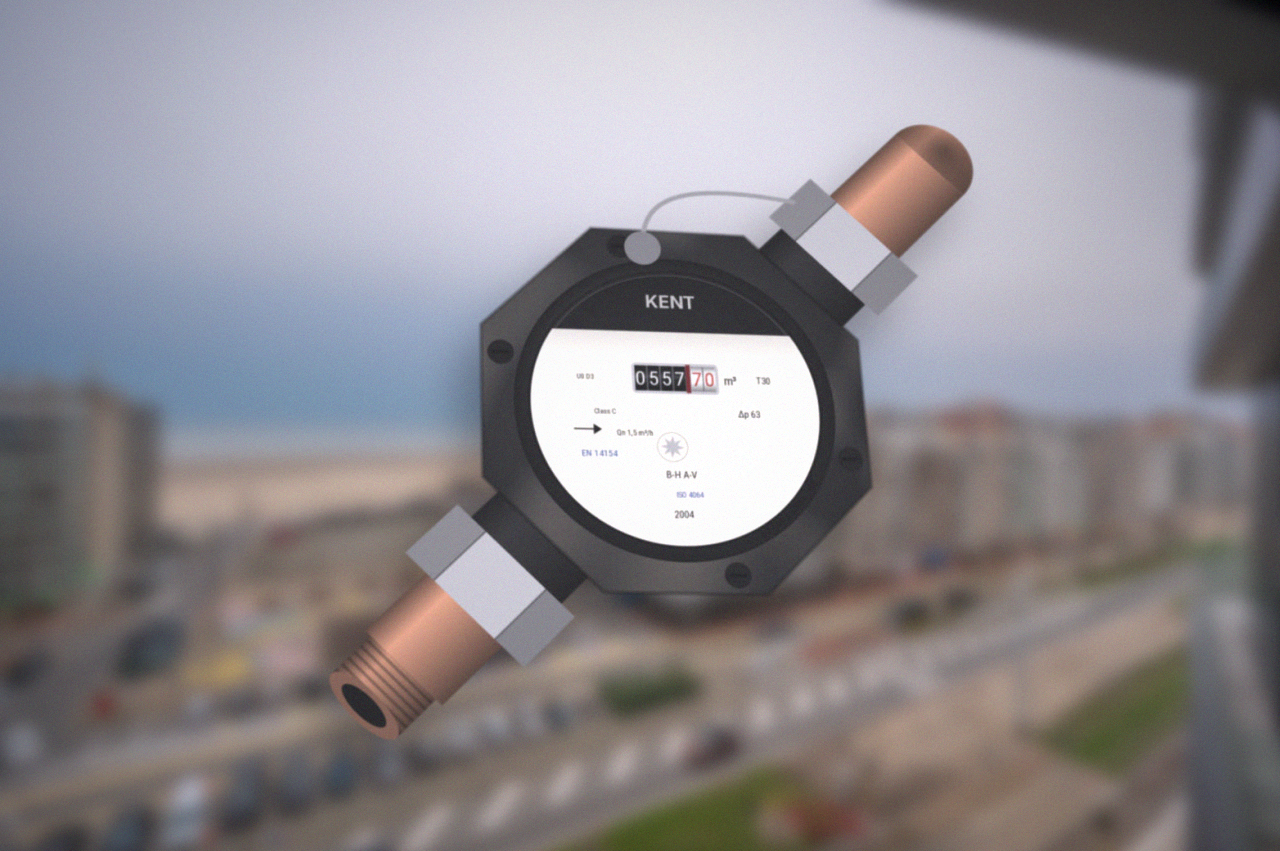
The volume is 557.70 m³
